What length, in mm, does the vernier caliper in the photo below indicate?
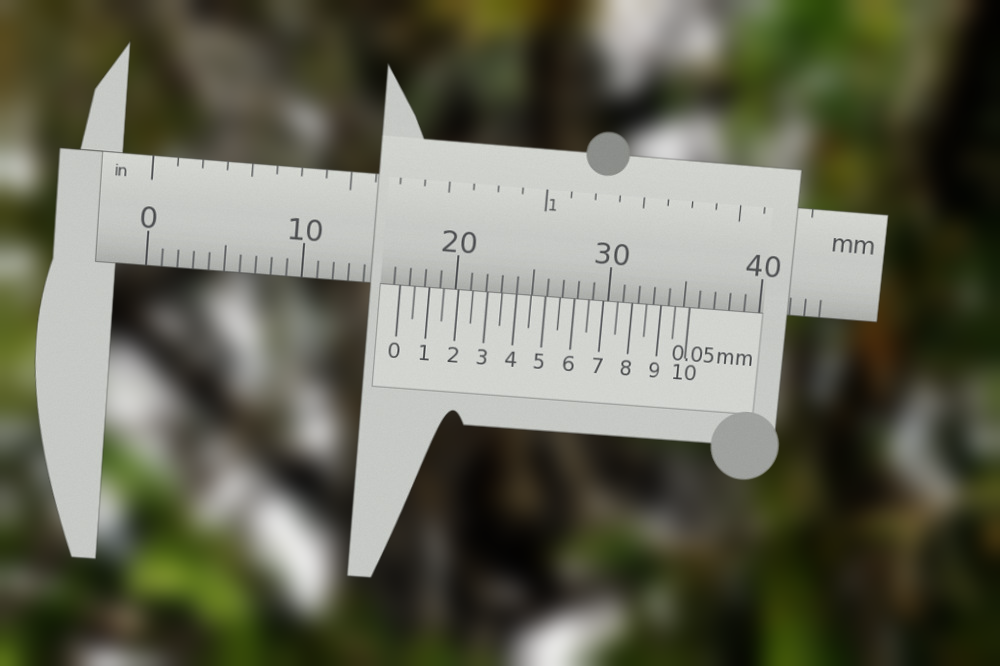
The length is 16.4 mm
